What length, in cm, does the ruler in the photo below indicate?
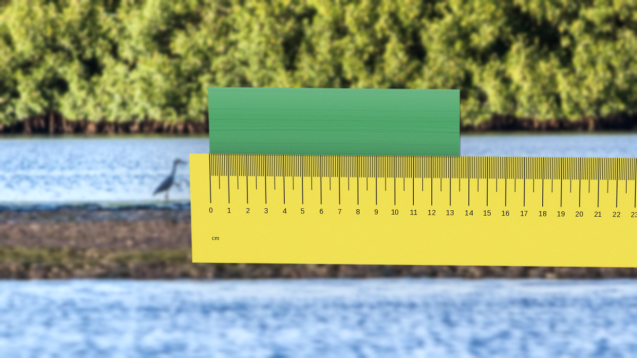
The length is 13.5 cm
